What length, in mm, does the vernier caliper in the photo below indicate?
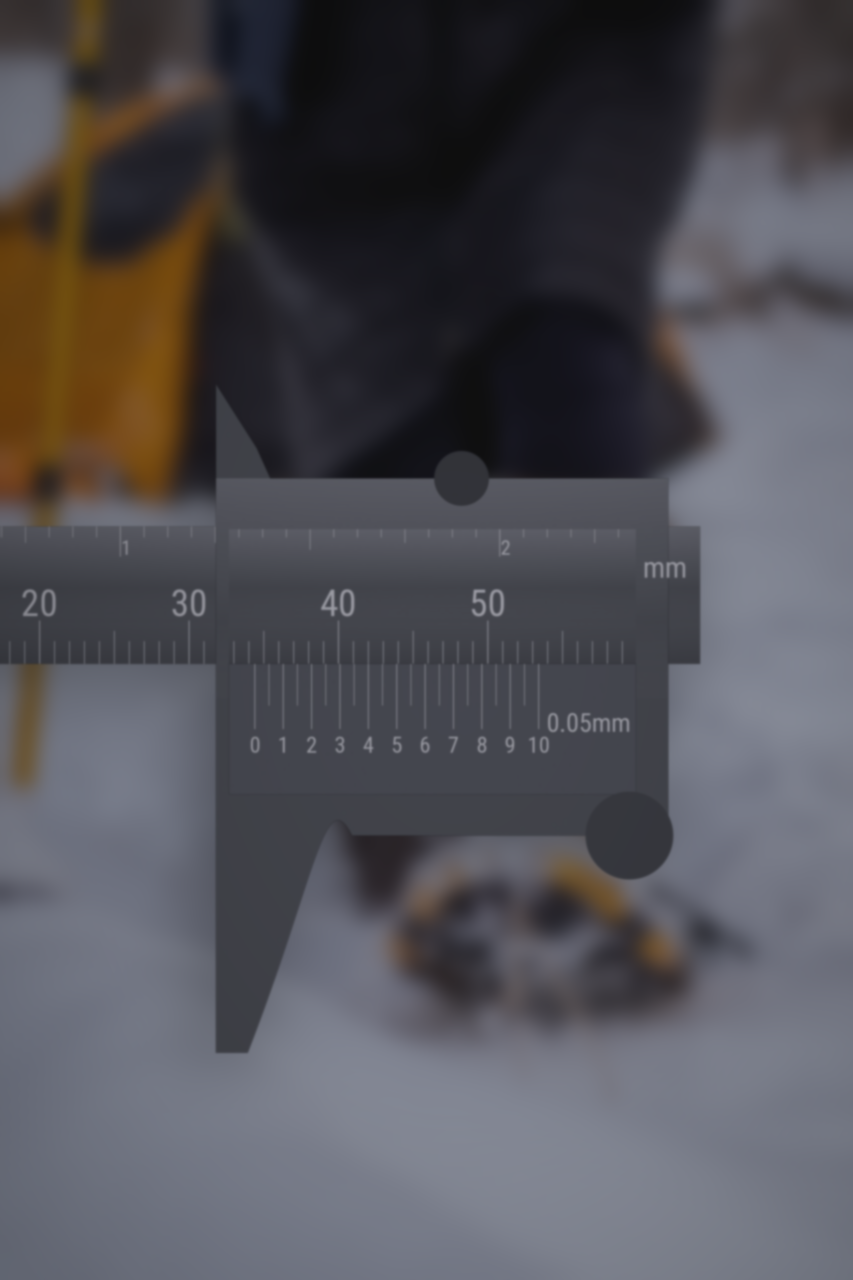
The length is 34.4 mm
